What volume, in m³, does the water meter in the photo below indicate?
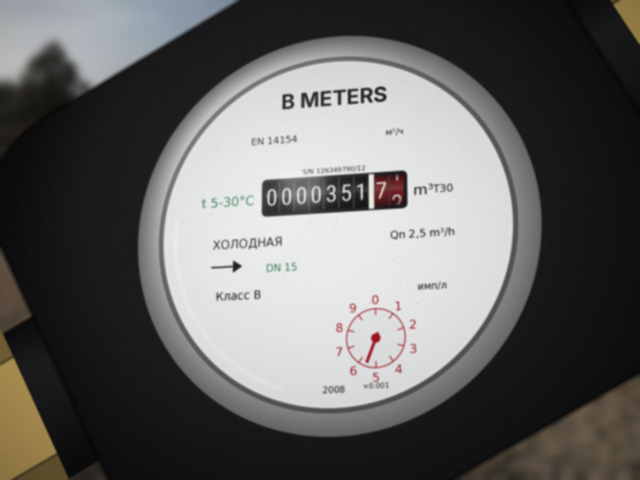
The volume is 351.715 m³
